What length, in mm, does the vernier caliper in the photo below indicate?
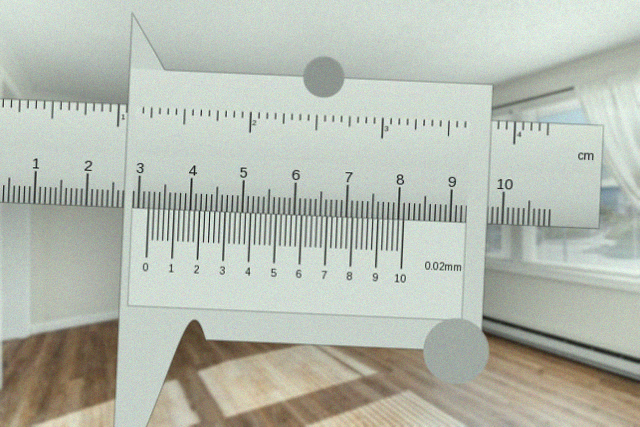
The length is 32.0 mm
